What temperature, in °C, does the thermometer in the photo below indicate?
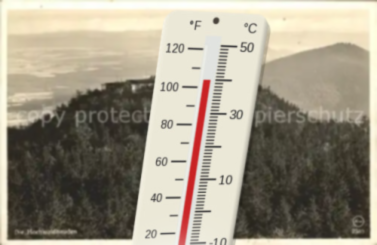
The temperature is 40 °C
